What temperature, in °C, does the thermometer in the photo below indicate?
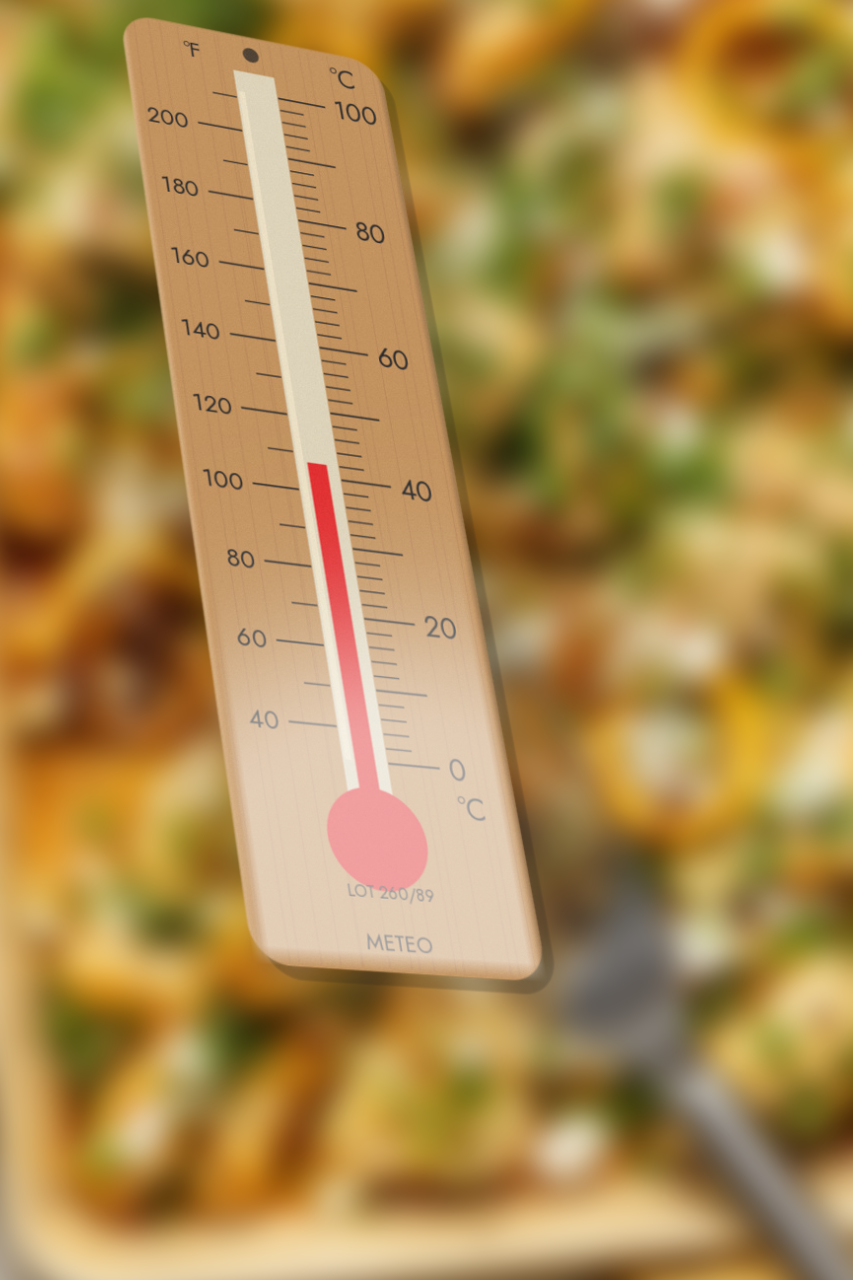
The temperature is 42 °C
